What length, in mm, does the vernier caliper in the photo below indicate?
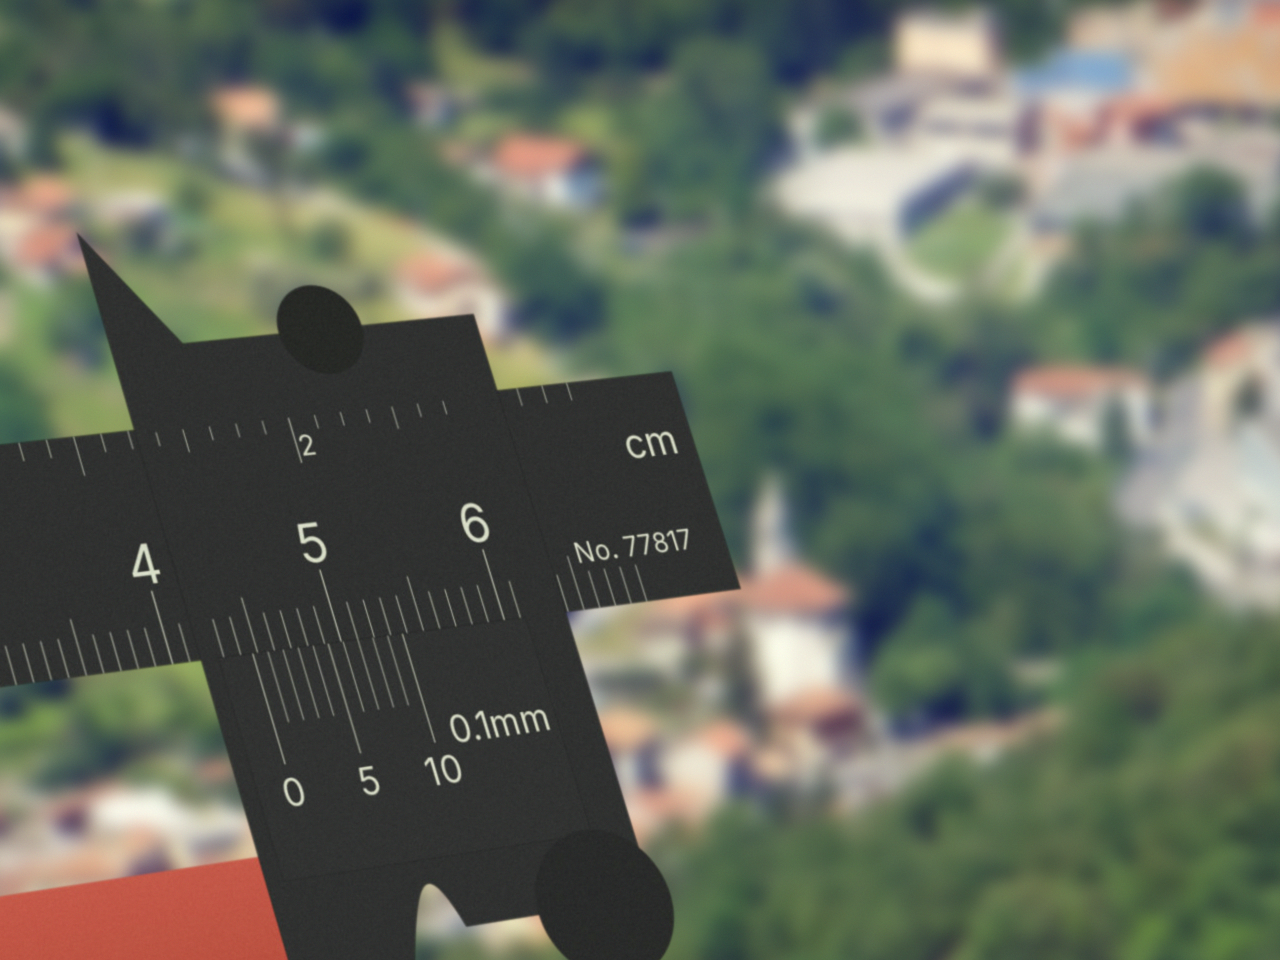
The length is 44.7 mm
